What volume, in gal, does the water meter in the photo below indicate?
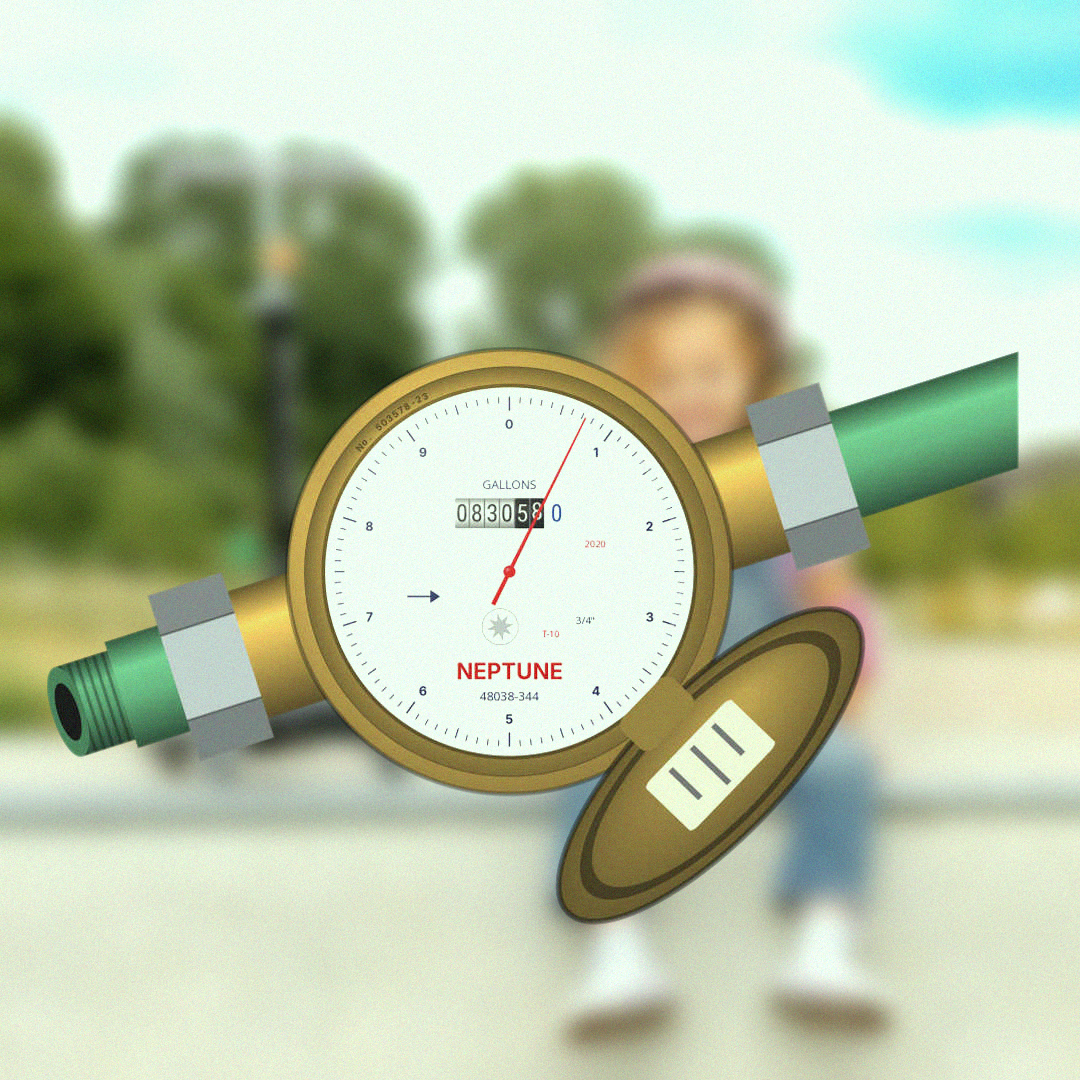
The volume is 830580.7 gal
